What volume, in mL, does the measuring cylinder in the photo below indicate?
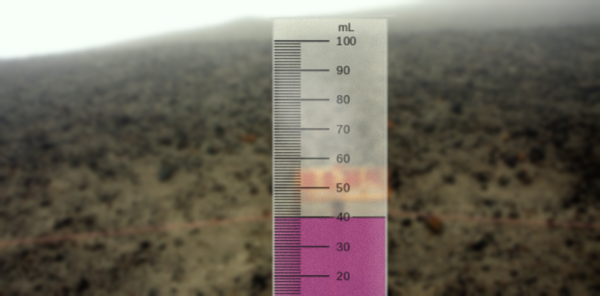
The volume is 40 mL
